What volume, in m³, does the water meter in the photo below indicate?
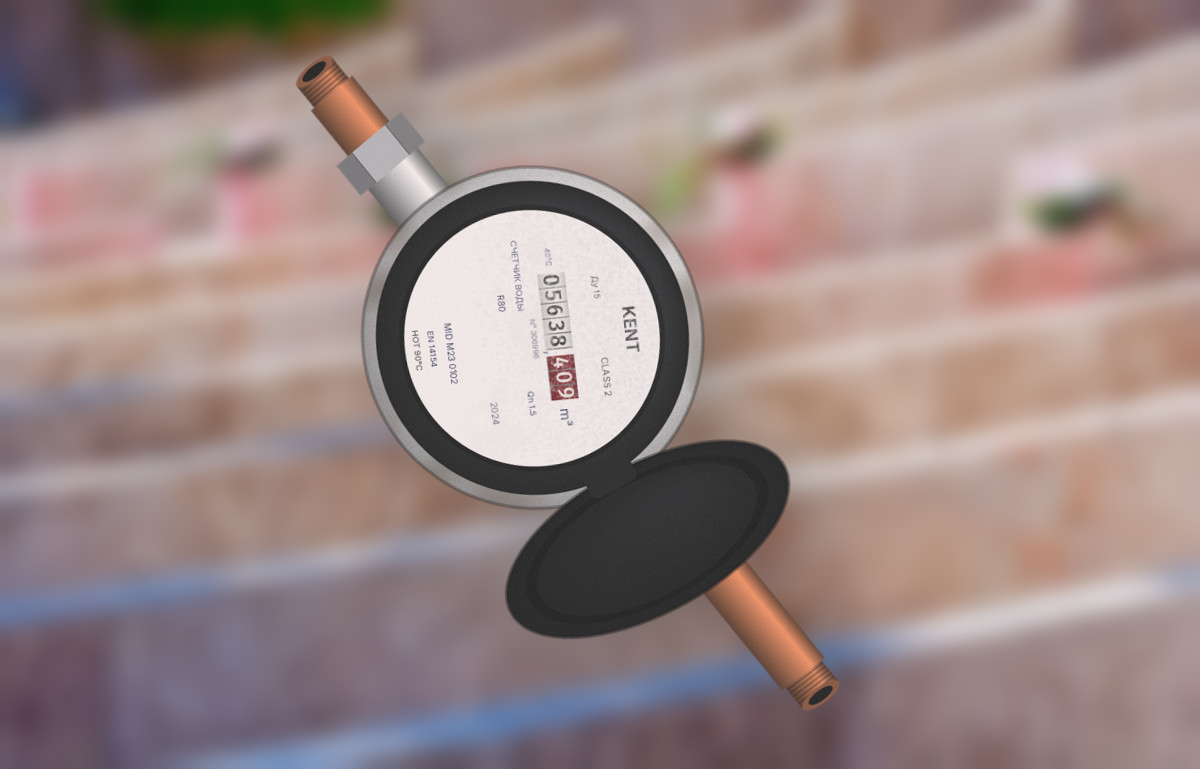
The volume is 5638.409 m³
